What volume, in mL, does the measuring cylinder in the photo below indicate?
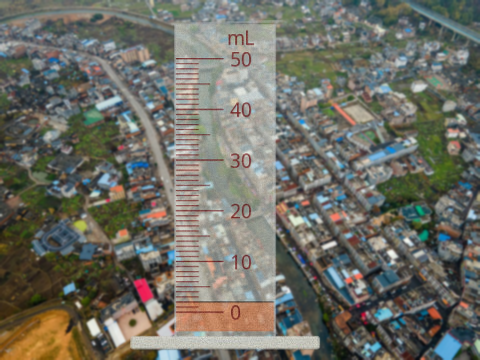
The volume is 2 mL
